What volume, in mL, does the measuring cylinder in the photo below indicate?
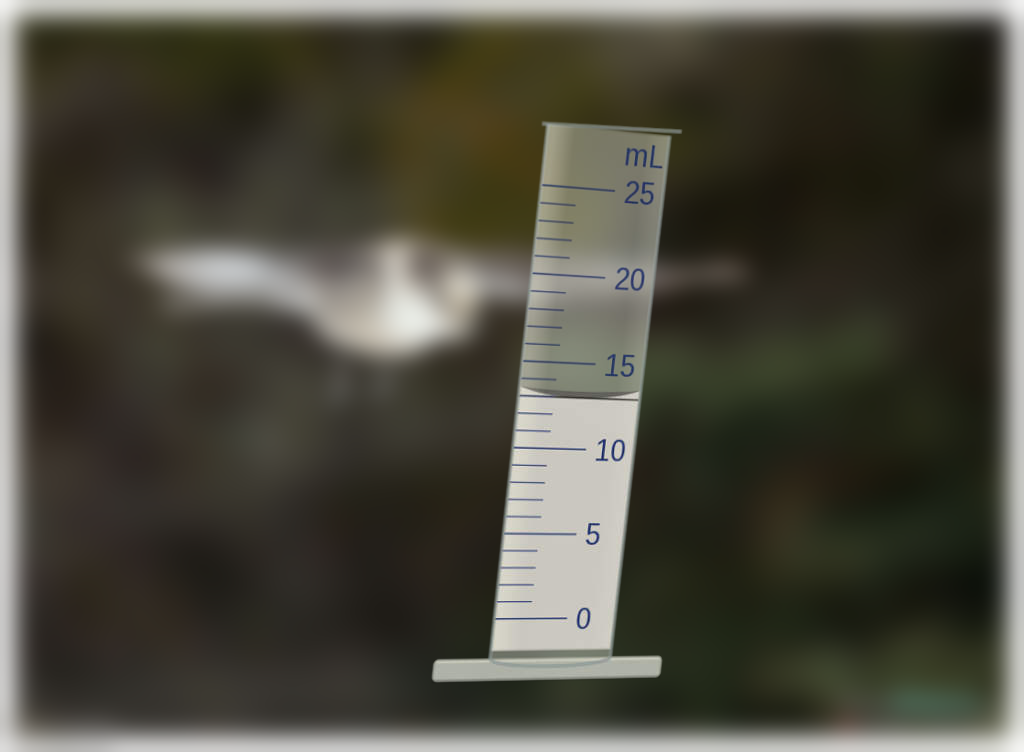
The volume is 13 mL
